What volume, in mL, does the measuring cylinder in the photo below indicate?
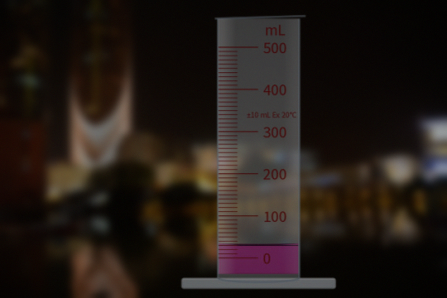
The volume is 30 mL
